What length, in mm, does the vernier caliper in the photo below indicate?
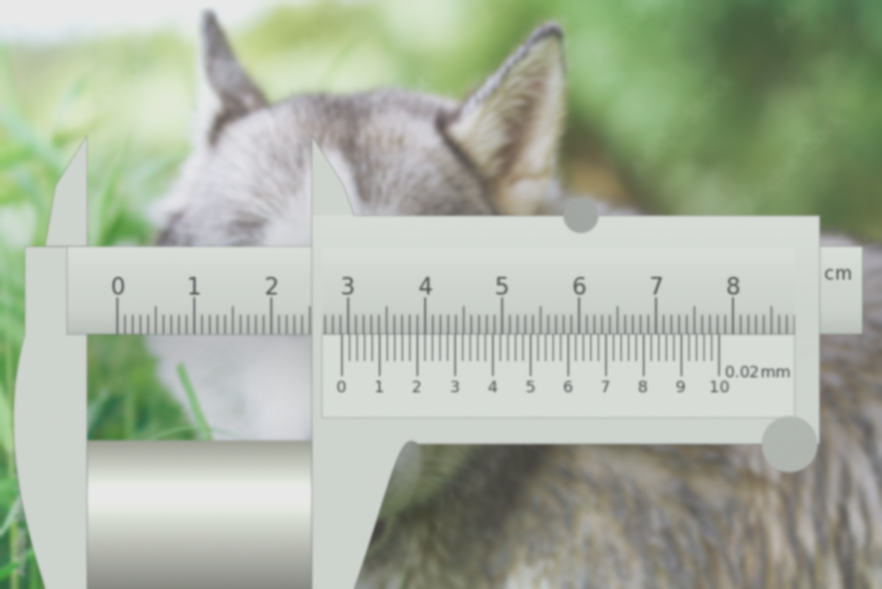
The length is 29.2 mm
